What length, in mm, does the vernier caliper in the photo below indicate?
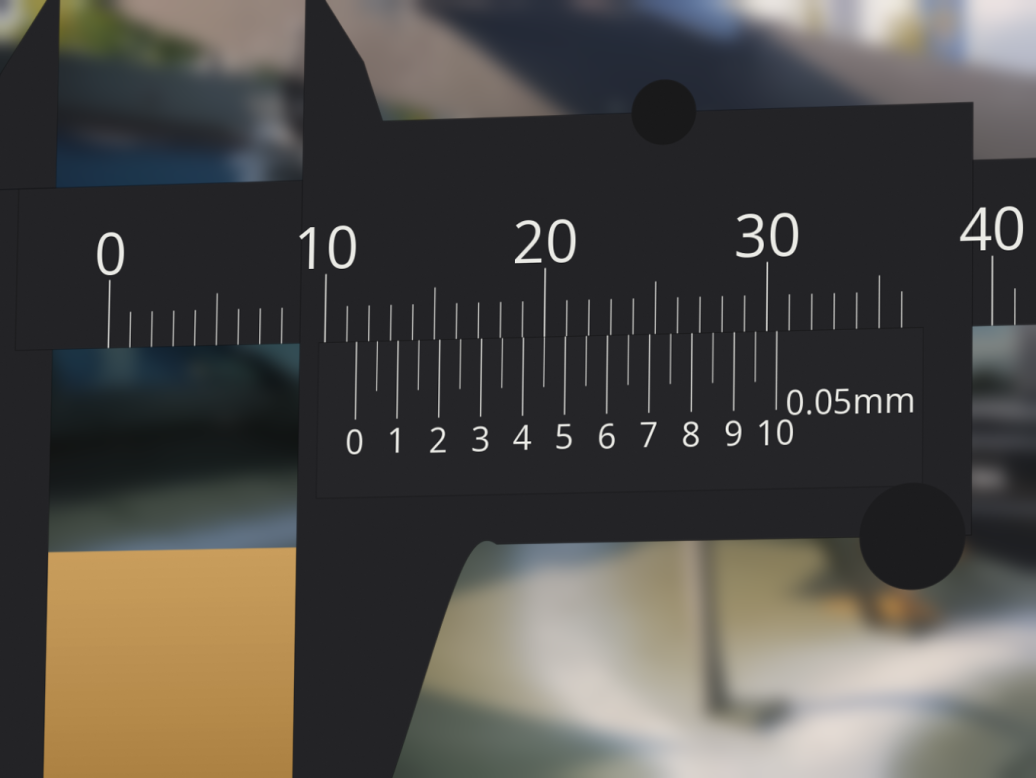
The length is 11.45 mm
